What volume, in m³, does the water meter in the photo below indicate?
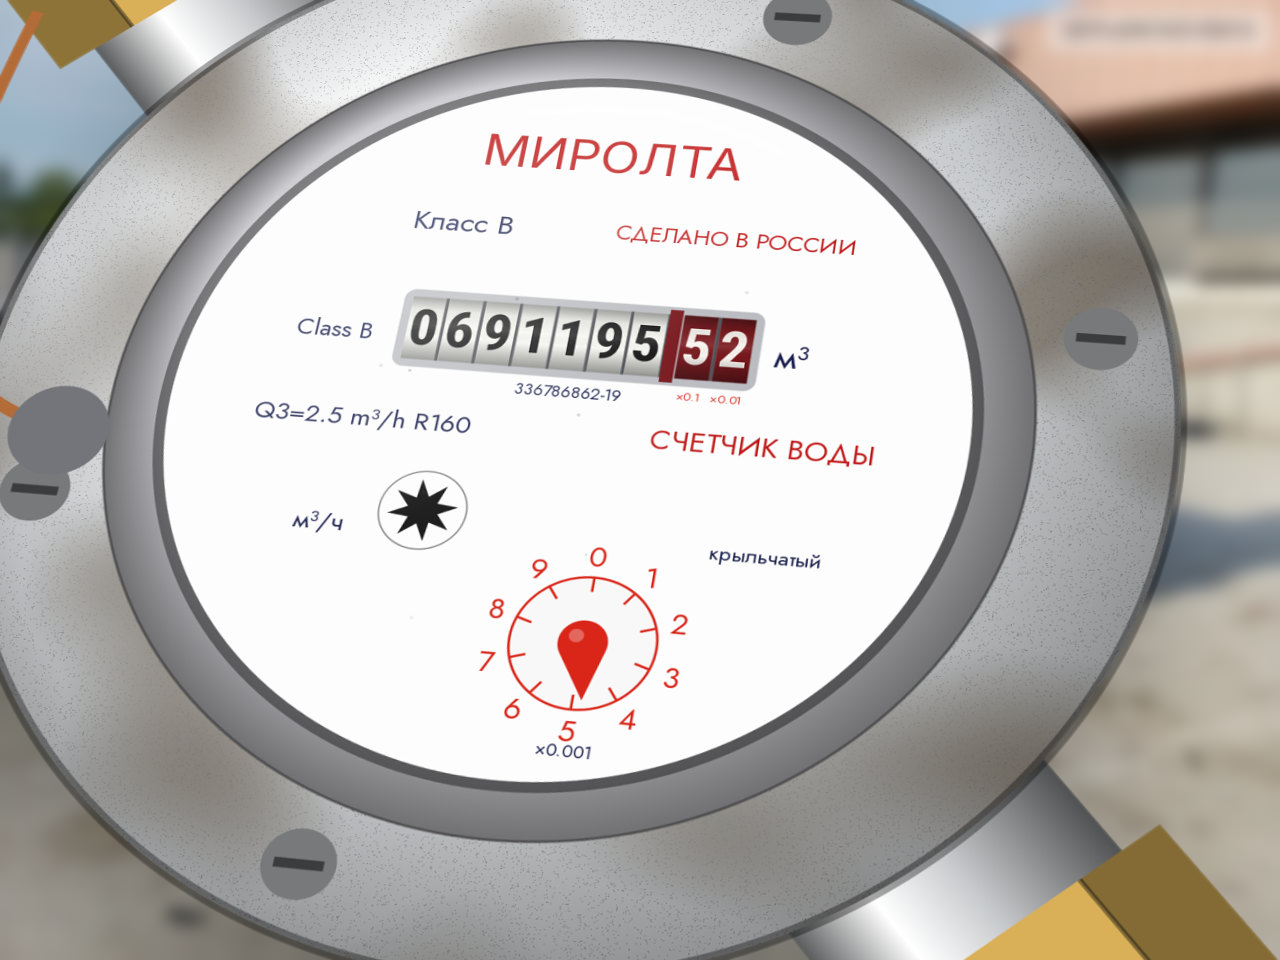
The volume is 691195.524 m³
